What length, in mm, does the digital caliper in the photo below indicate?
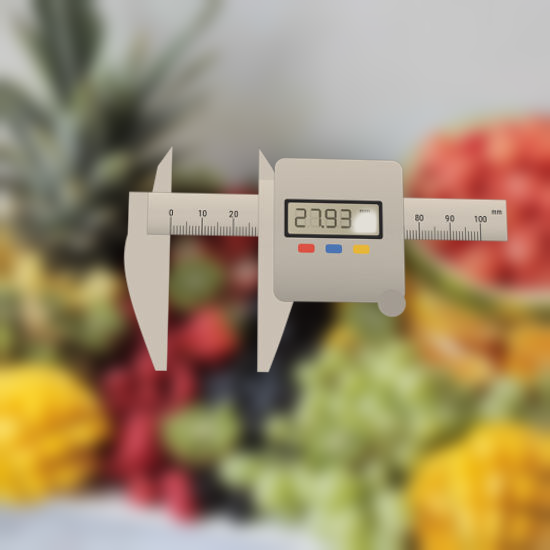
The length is 27.93 mm
